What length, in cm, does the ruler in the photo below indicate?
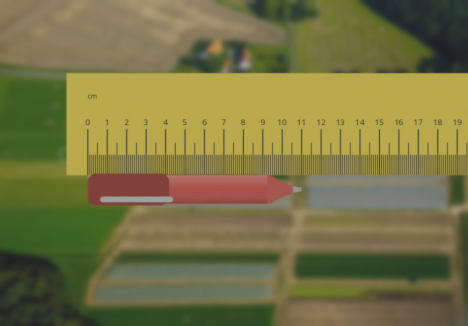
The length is 11 cm
